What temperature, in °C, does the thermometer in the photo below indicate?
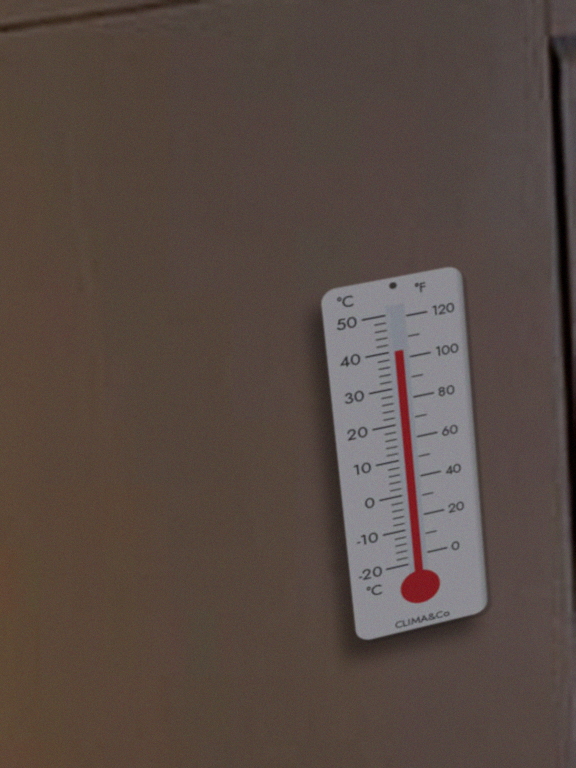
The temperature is 40 °C
